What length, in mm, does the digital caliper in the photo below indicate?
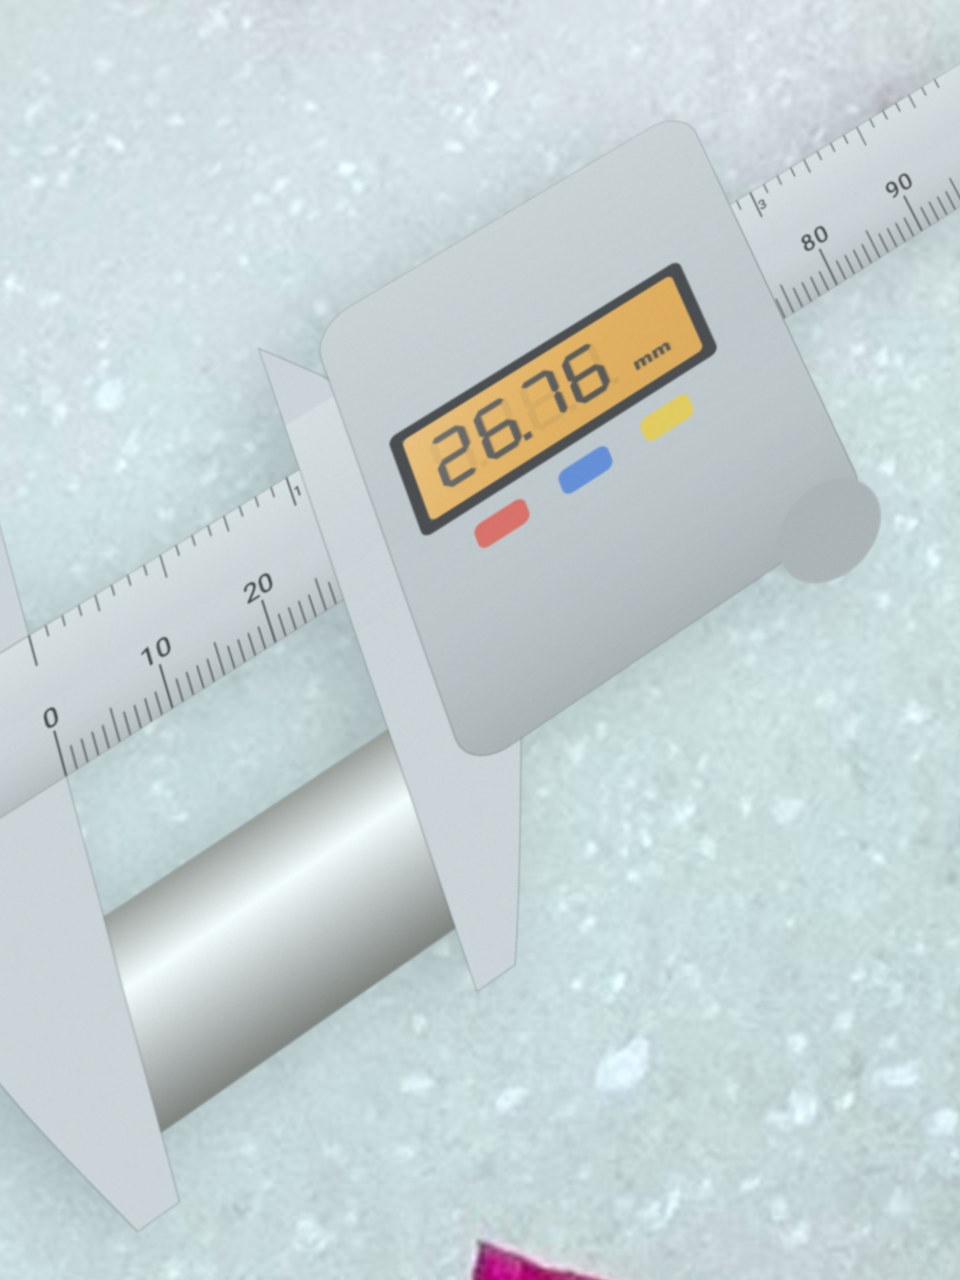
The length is 26.76 mm
